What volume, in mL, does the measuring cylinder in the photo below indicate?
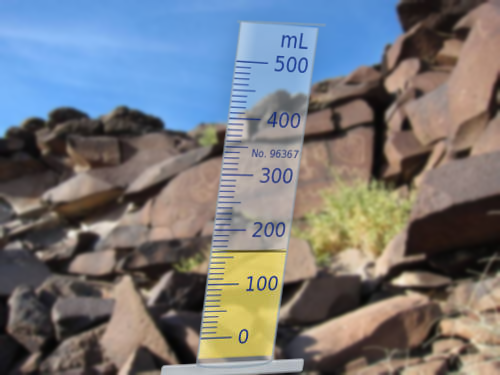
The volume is 160 mL
